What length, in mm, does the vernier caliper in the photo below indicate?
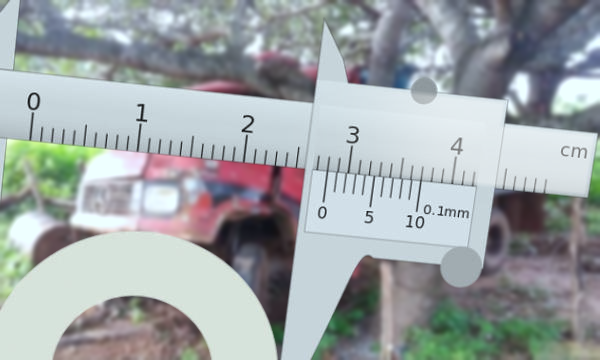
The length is 28.0 mm
